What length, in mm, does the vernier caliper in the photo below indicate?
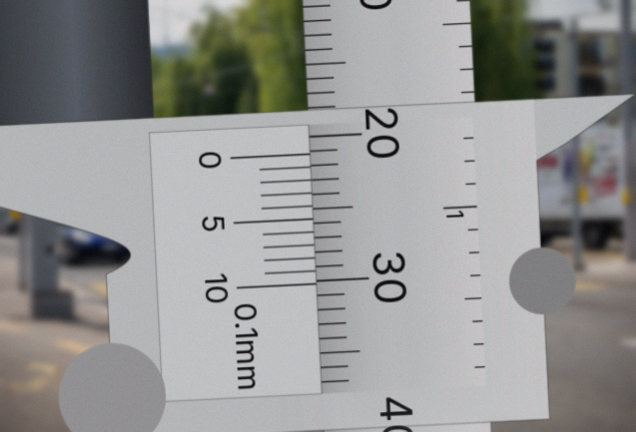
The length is 21.2 mm
